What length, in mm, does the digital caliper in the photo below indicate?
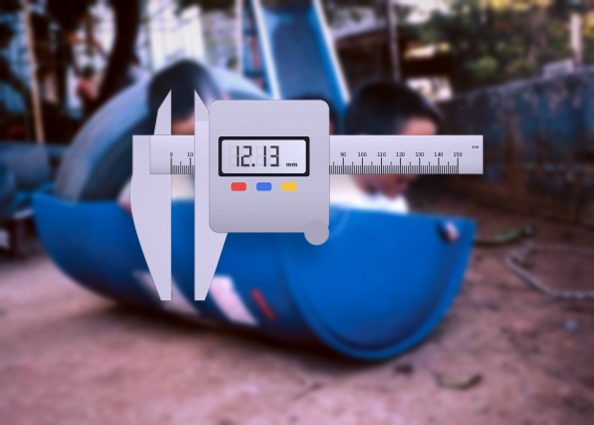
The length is 12.13 mm
